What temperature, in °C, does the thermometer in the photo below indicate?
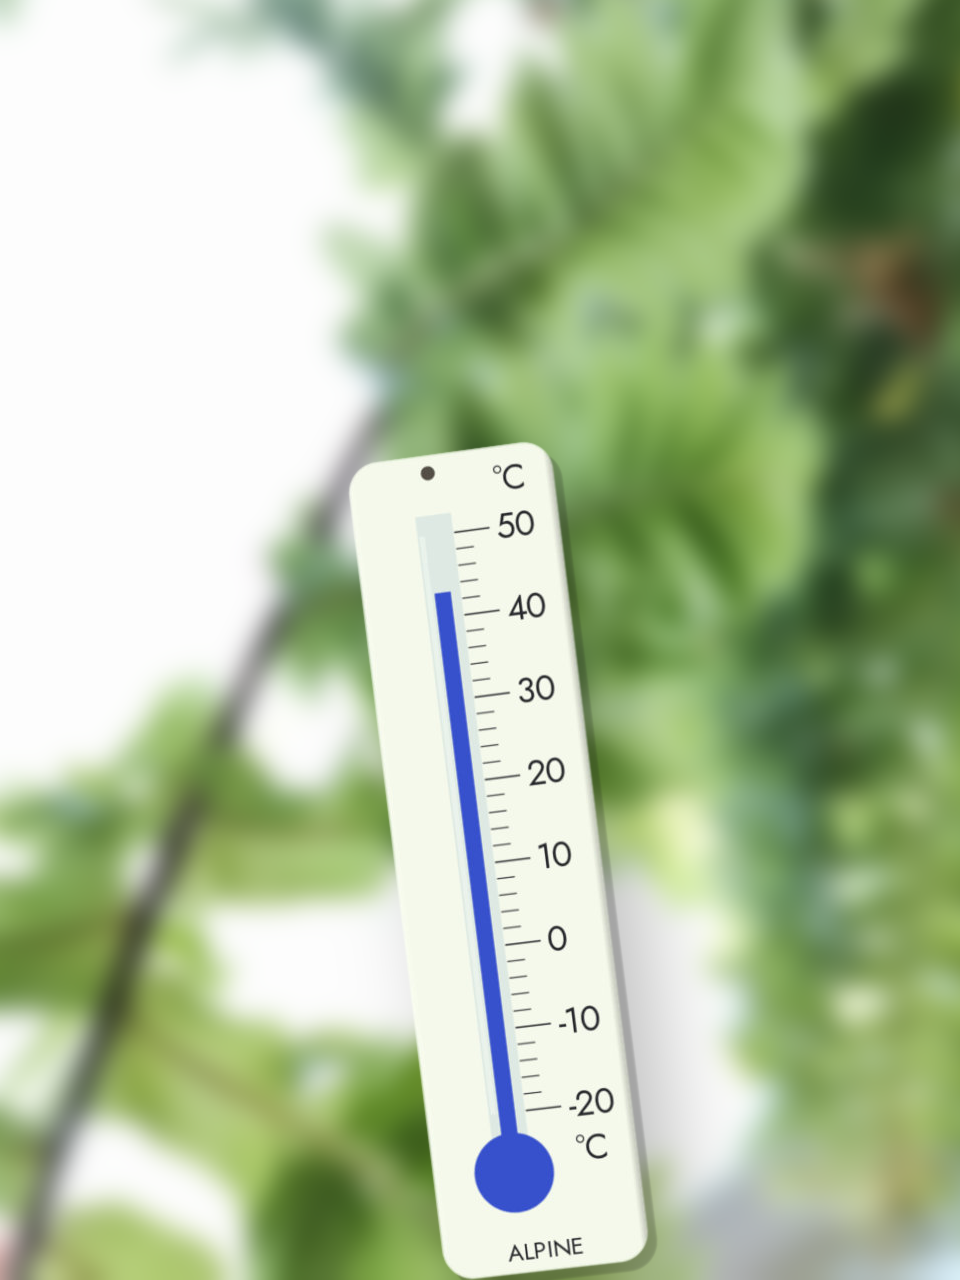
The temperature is 43 °C
